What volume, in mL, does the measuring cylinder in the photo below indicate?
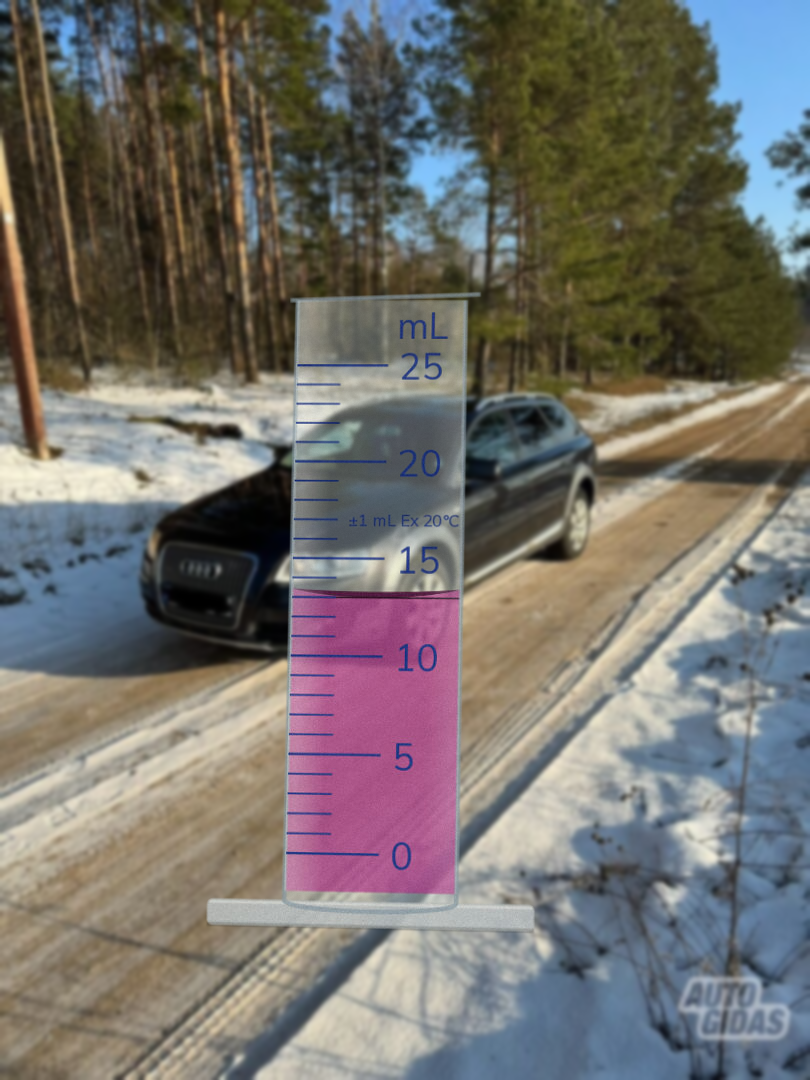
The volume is 13 mL
